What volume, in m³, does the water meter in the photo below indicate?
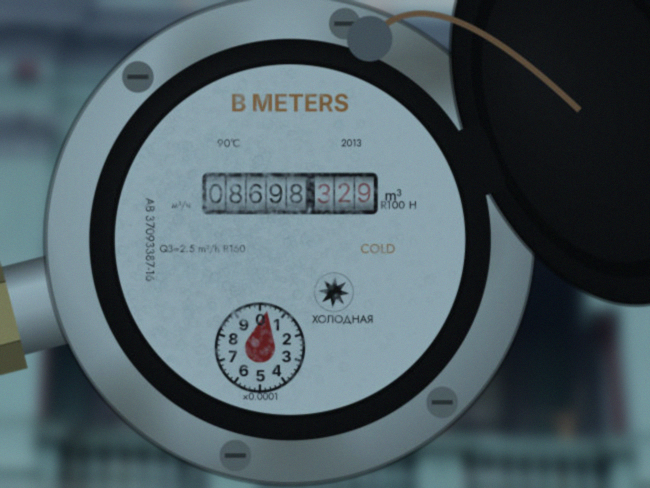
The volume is 8698.3290 m³
